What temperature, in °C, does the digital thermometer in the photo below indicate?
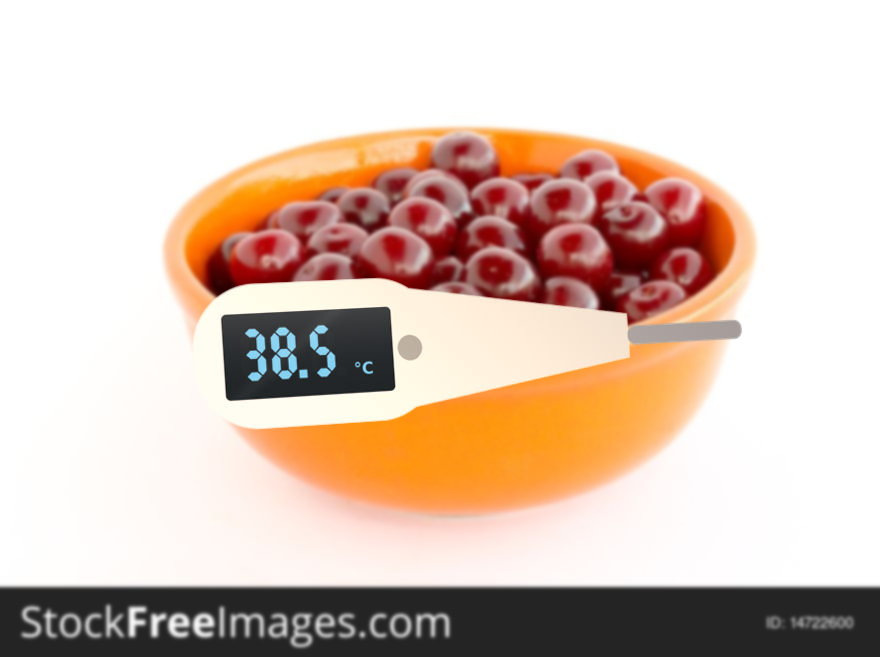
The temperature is 38.5 °C
